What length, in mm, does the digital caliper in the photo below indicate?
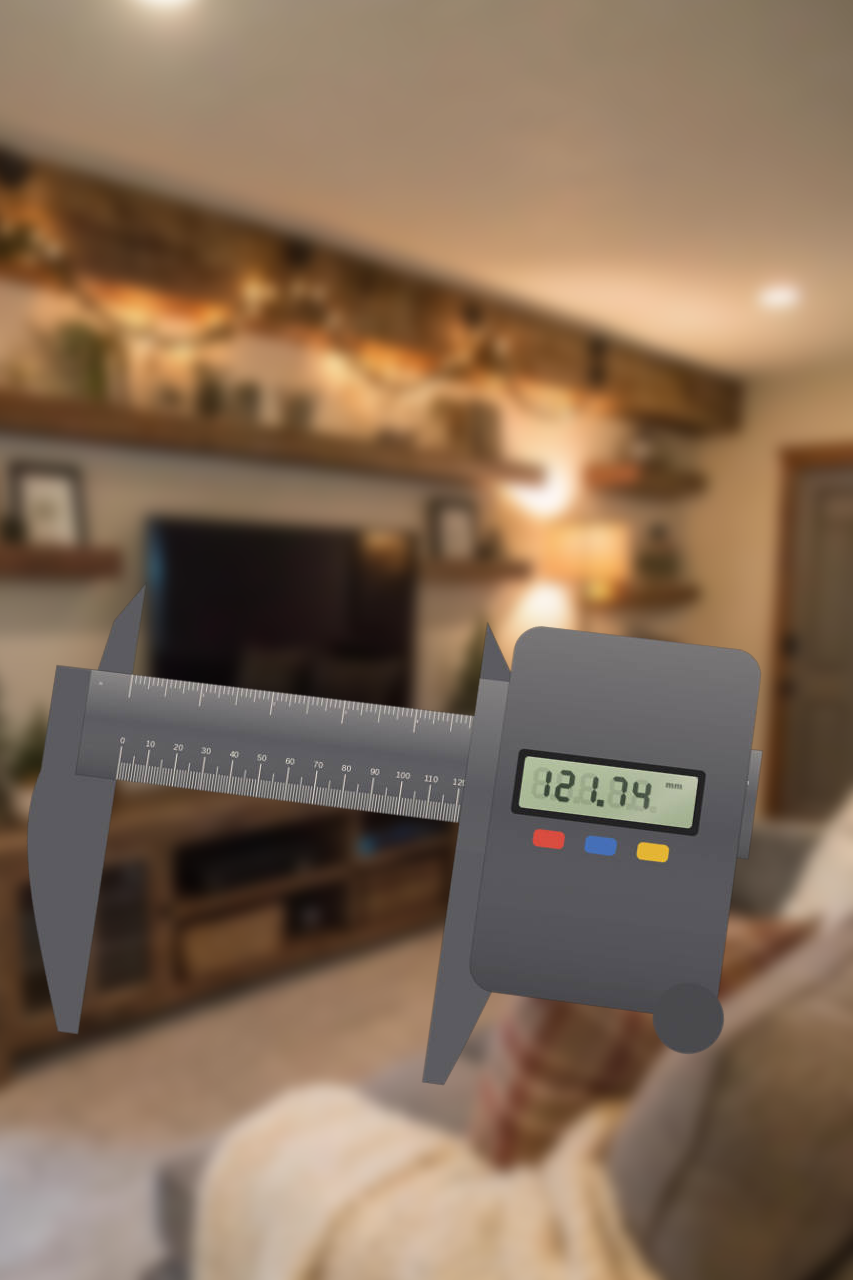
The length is 121.74 mm
